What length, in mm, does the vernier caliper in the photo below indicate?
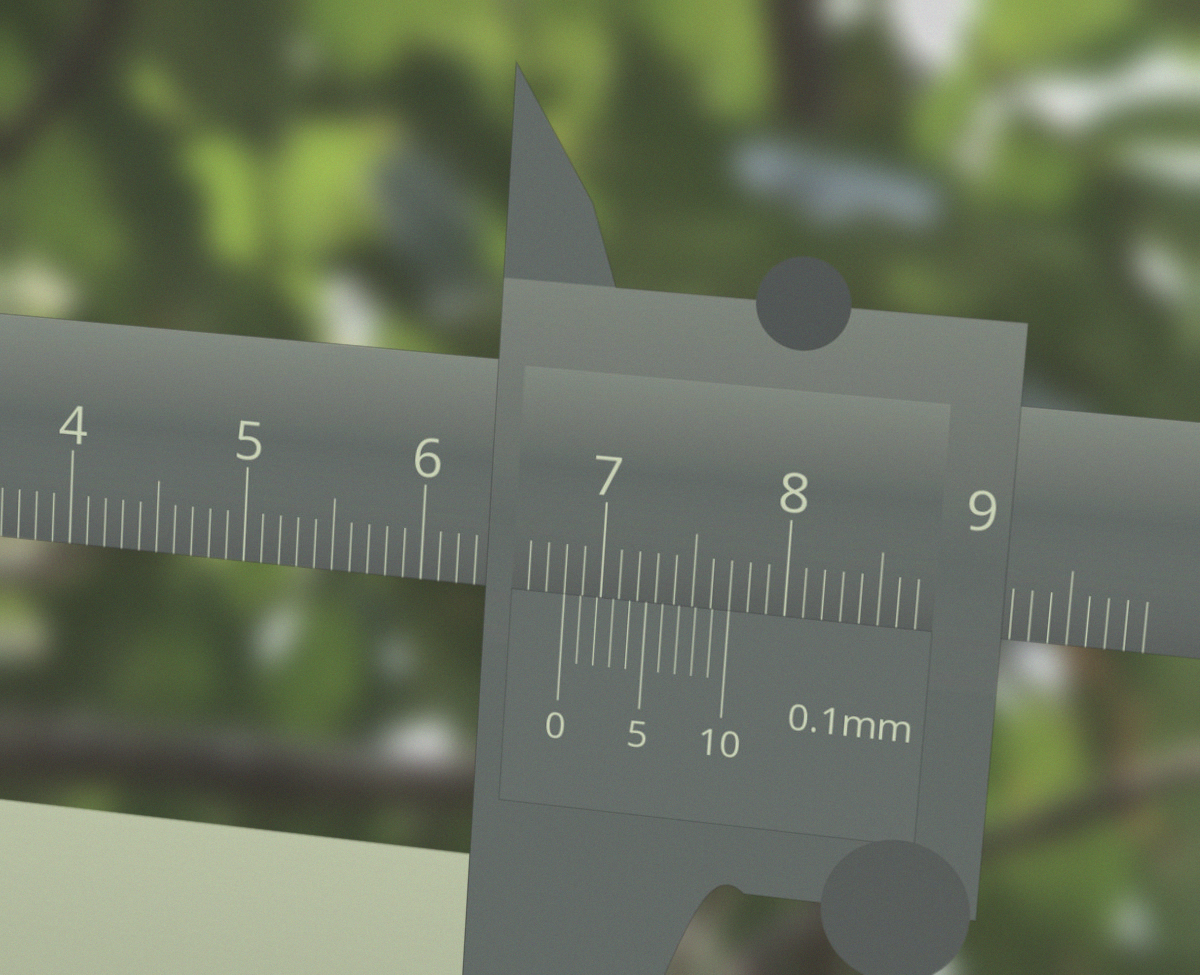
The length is 68.0 mm
